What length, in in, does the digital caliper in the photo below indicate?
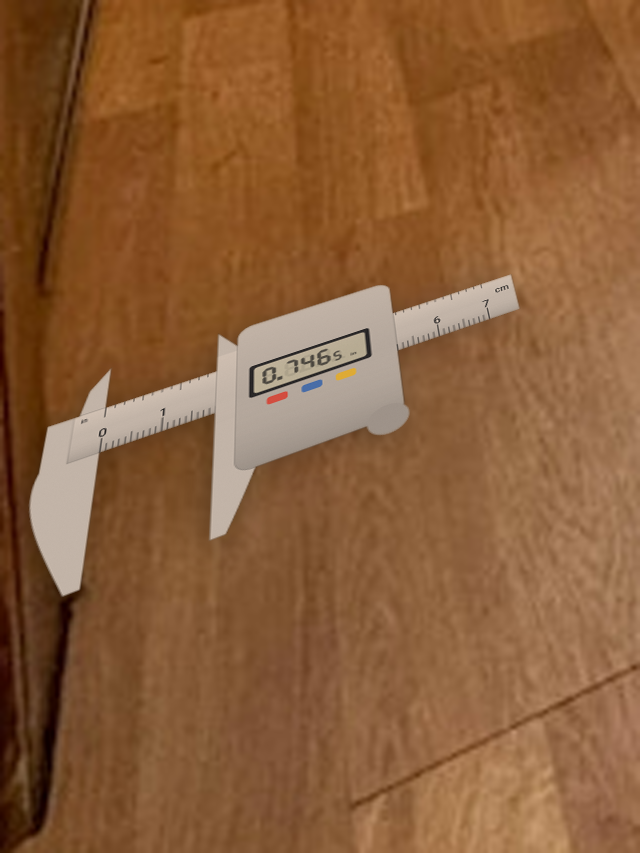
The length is 0.7465 in
